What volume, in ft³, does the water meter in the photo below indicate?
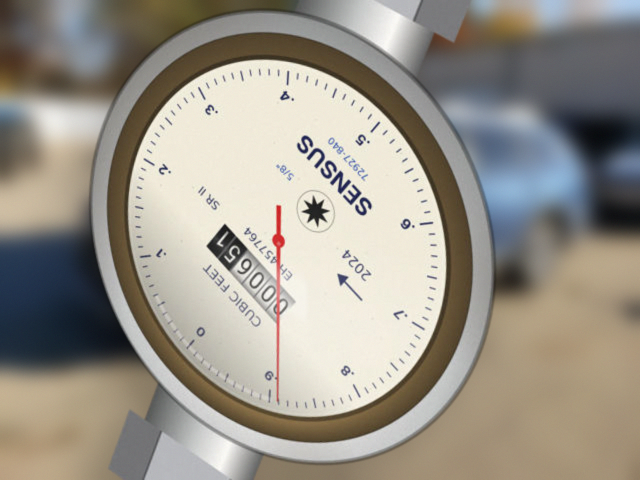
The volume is 650.89 ft³
